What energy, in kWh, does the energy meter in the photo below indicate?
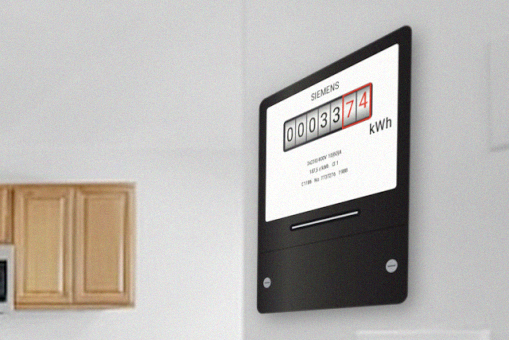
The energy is 33.74 kWh
